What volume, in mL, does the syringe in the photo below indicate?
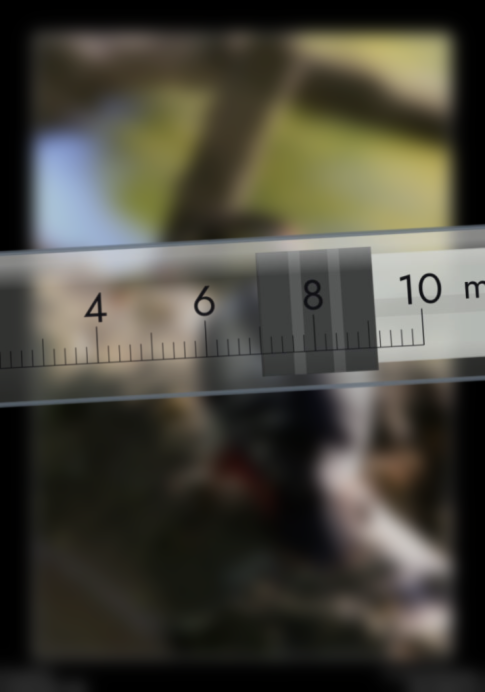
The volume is 7 mL
